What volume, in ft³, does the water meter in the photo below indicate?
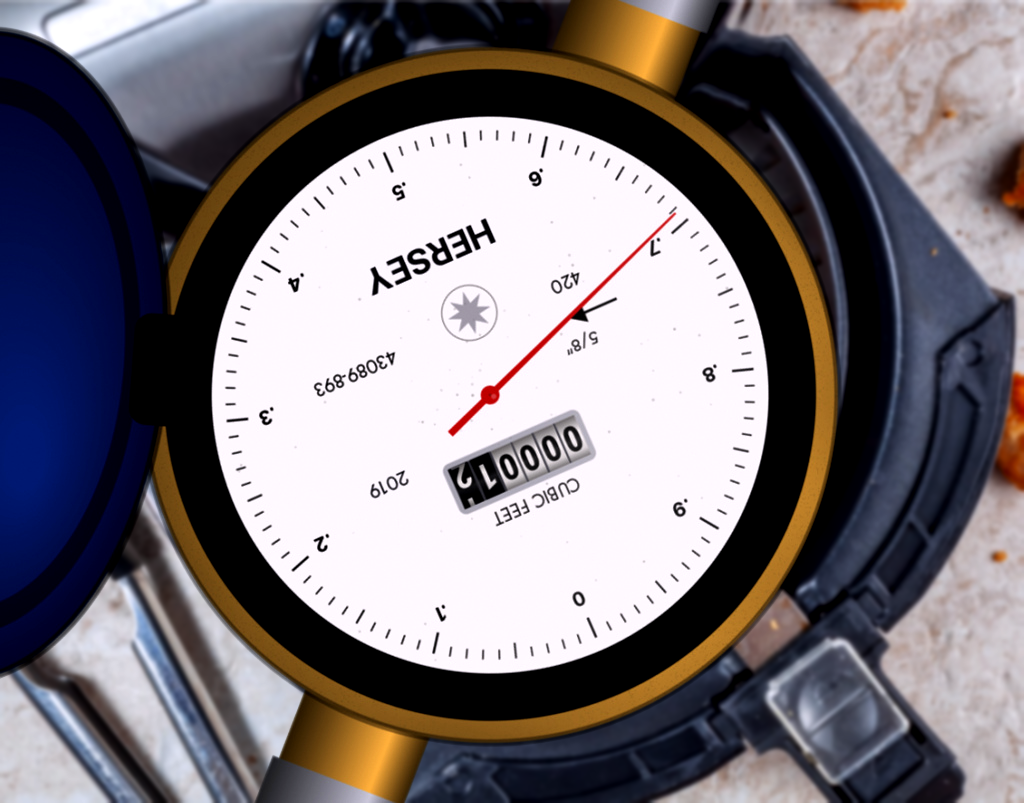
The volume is 11.69 ft³
